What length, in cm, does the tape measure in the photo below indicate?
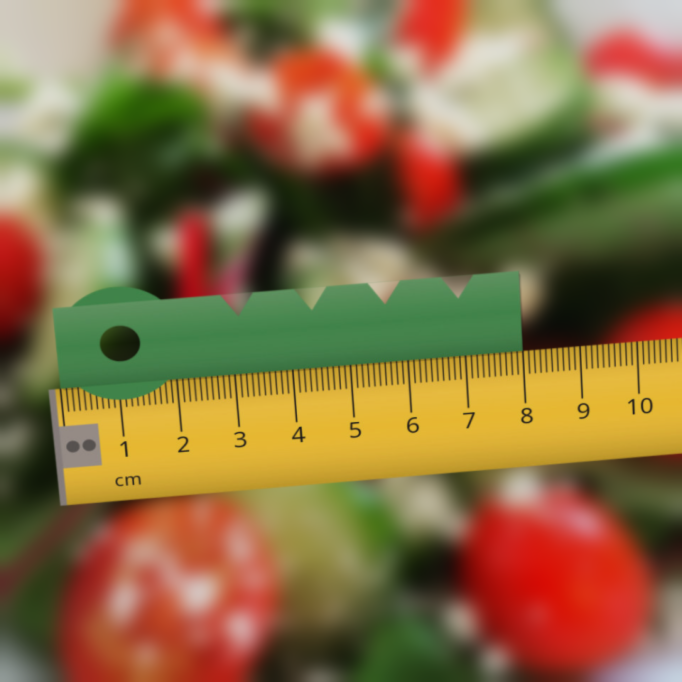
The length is 8 cm
